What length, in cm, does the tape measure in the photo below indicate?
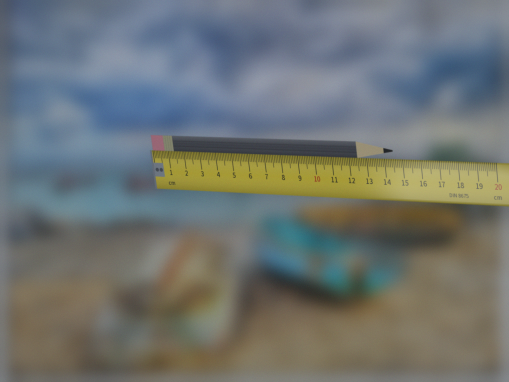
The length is 14.5 cm
